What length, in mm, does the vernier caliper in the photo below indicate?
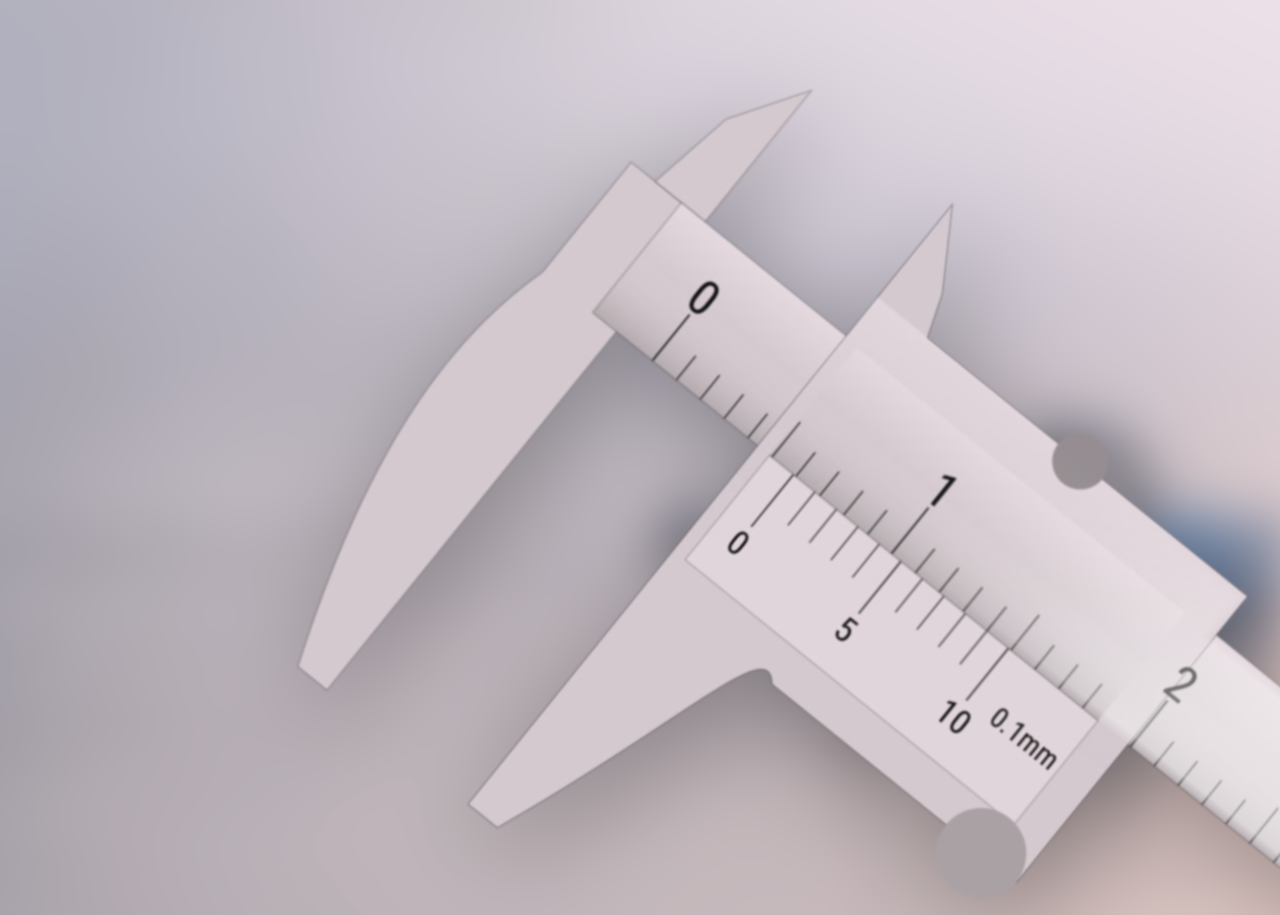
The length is 5.9 mm
